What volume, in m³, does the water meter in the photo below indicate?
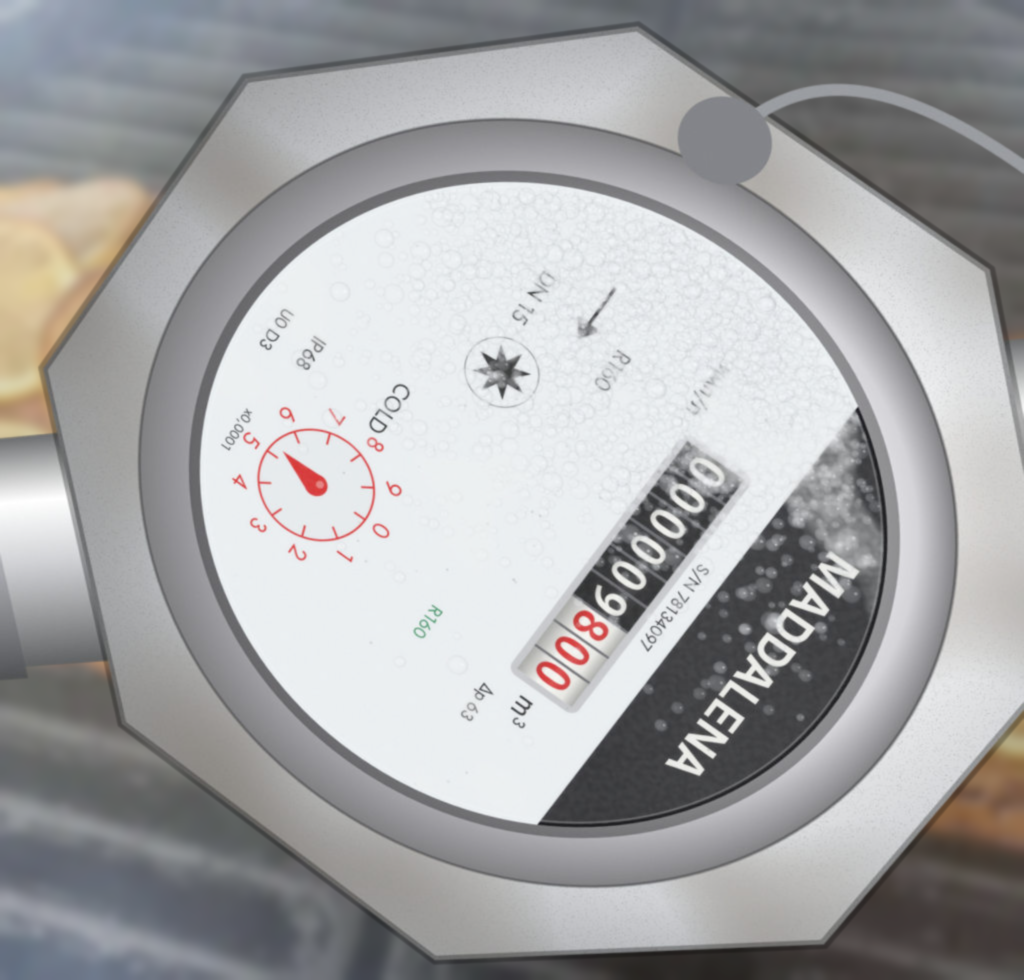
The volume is 9.8005 m³
